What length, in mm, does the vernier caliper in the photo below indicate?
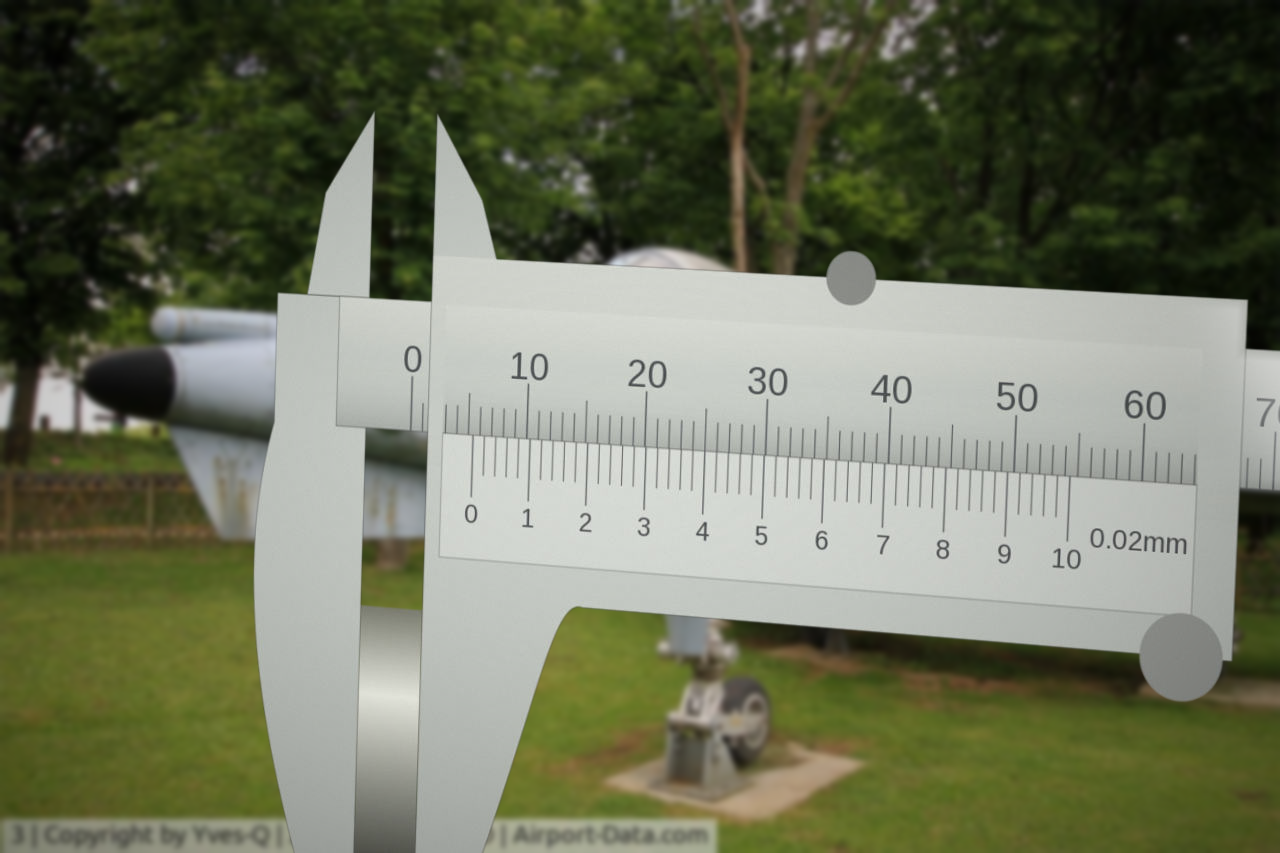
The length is 5.4 mm
